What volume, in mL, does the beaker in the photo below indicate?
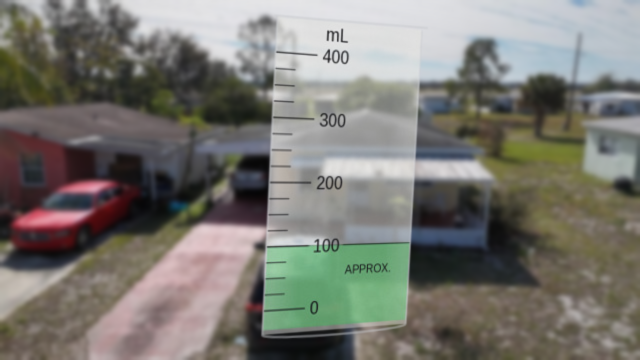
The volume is 100 mL
